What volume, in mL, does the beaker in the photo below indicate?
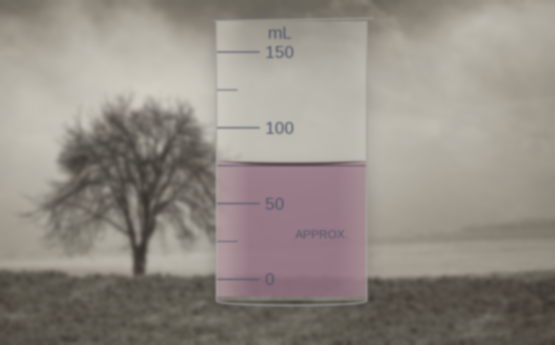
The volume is 75 mL
